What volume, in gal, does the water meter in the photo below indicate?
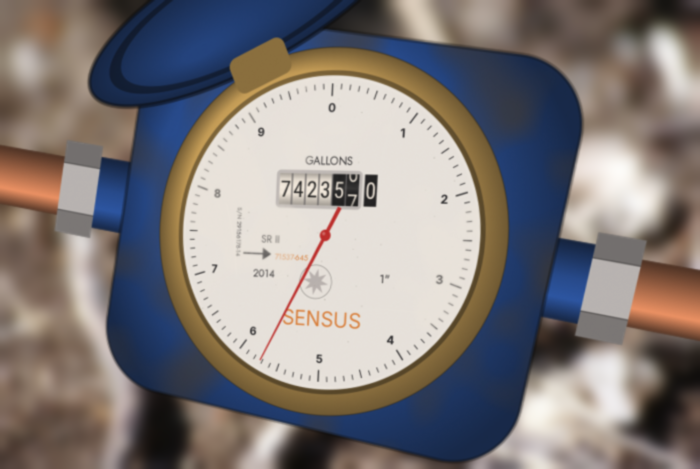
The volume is 7423565.7 gal
